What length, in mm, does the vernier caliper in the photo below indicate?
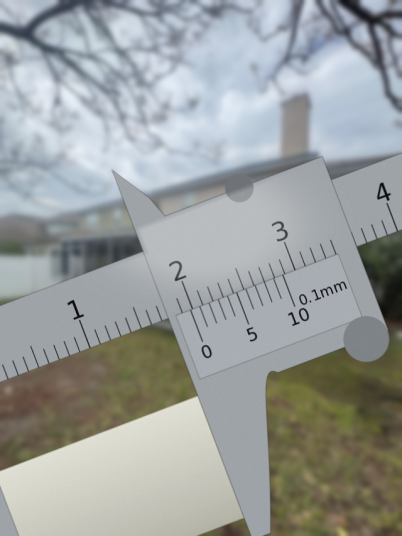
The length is 19.8 mm
